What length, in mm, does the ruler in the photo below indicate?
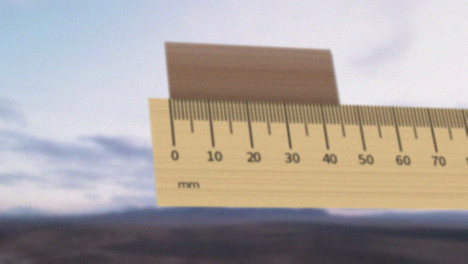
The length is 45 mm
